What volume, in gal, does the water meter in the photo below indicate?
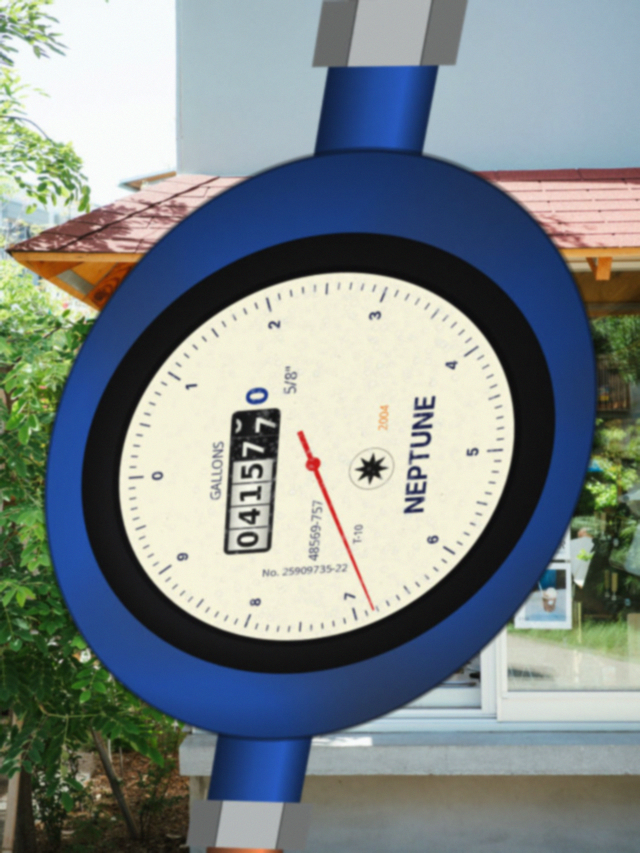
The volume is 415766.8 gal
